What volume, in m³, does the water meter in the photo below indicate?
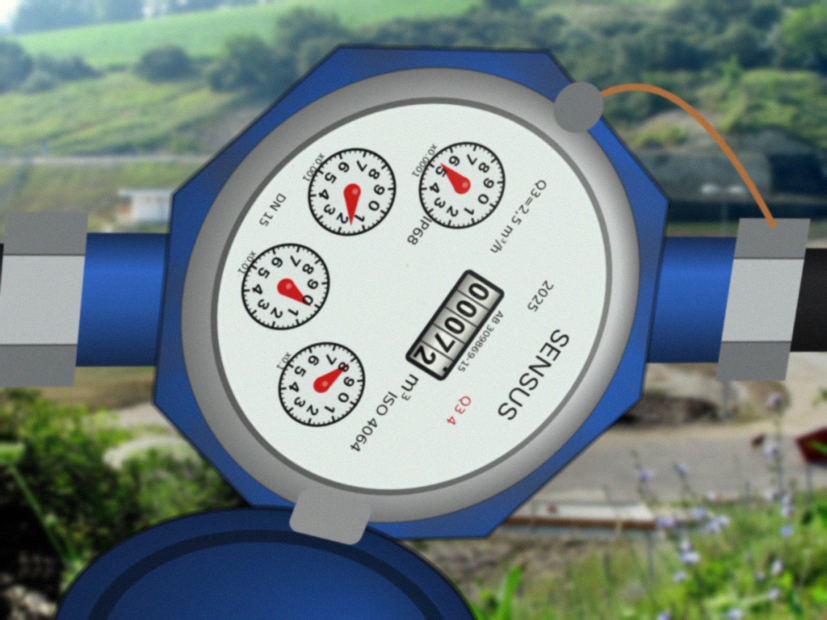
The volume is 71.8015 m³
